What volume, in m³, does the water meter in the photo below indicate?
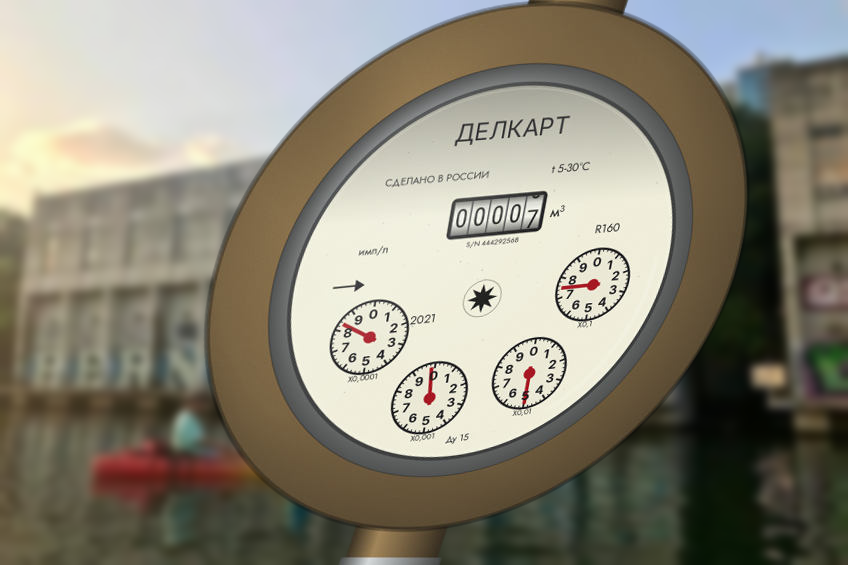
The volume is 6.7498 m³
